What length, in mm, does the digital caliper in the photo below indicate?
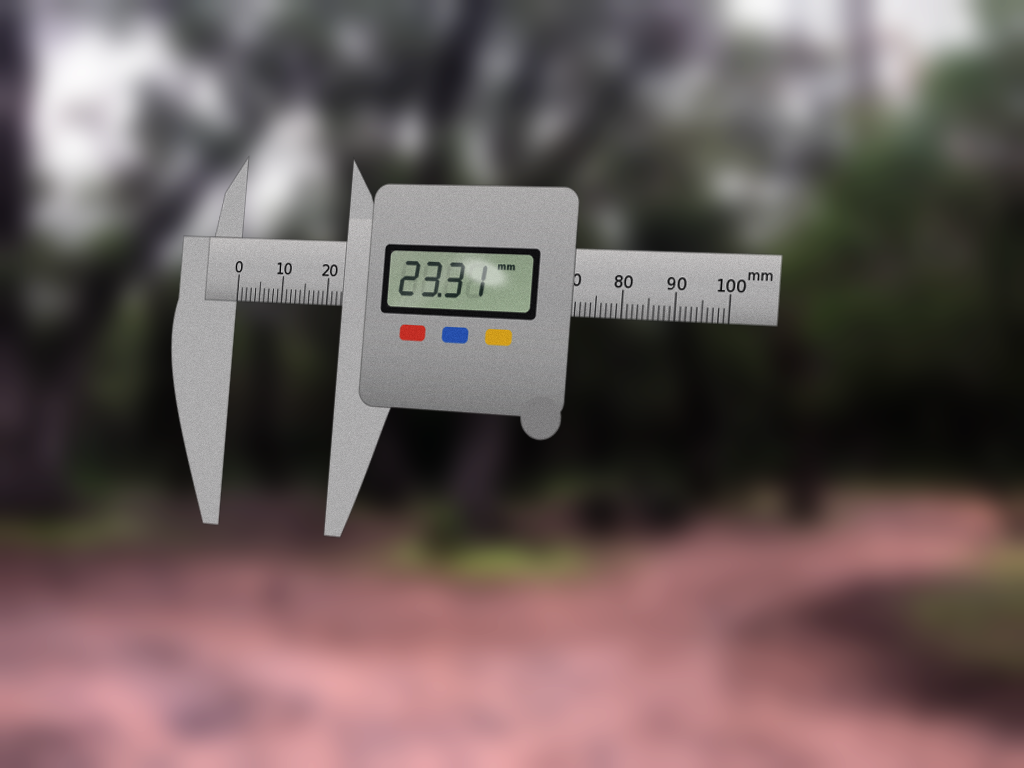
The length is 23.31 mm
